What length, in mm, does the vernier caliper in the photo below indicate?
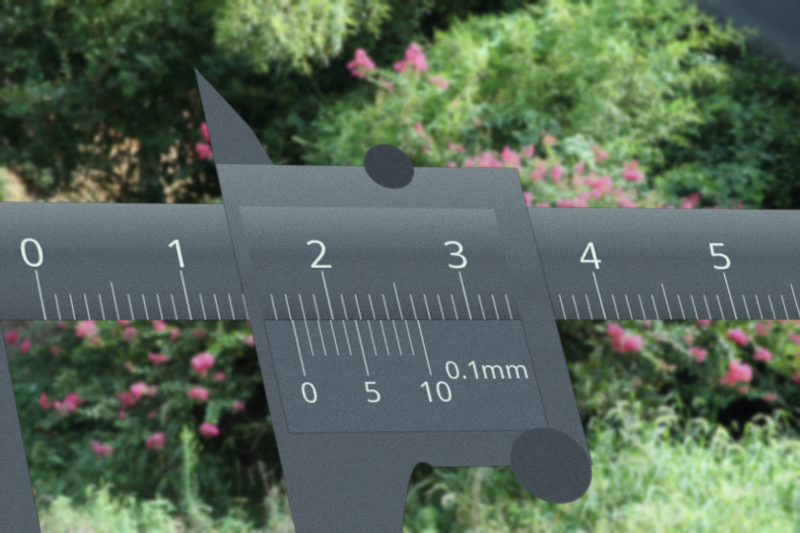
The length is 17.1 mm
